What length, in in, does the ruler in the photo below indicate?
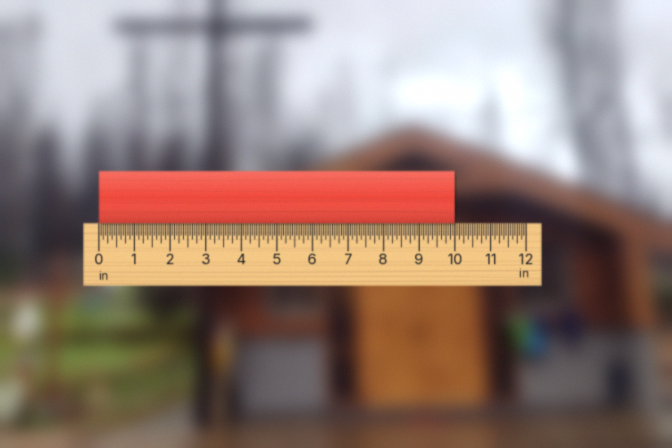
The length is 10 in
